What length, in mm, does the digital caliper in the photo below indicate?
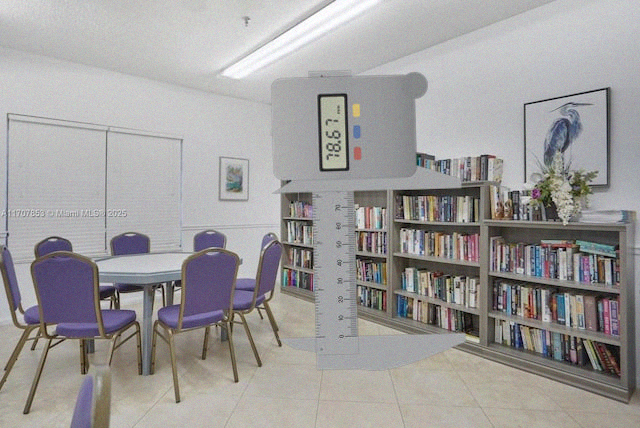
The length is 78.67 mm
